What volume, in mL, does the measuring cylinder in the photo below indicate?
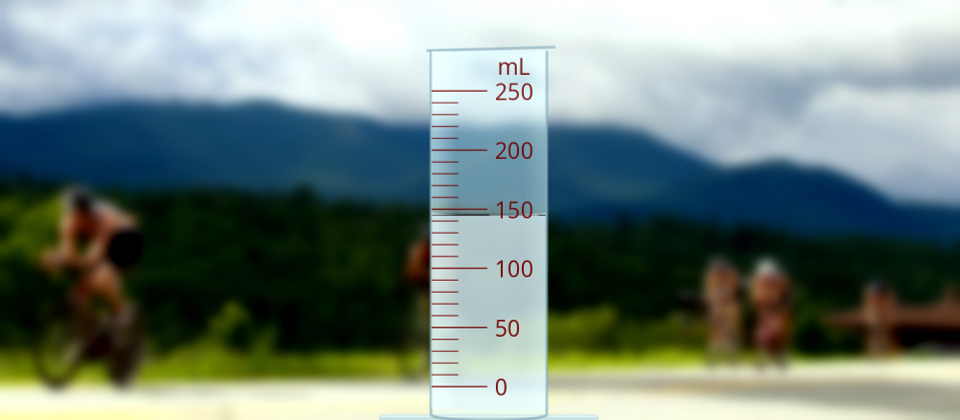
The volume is 145 mL
